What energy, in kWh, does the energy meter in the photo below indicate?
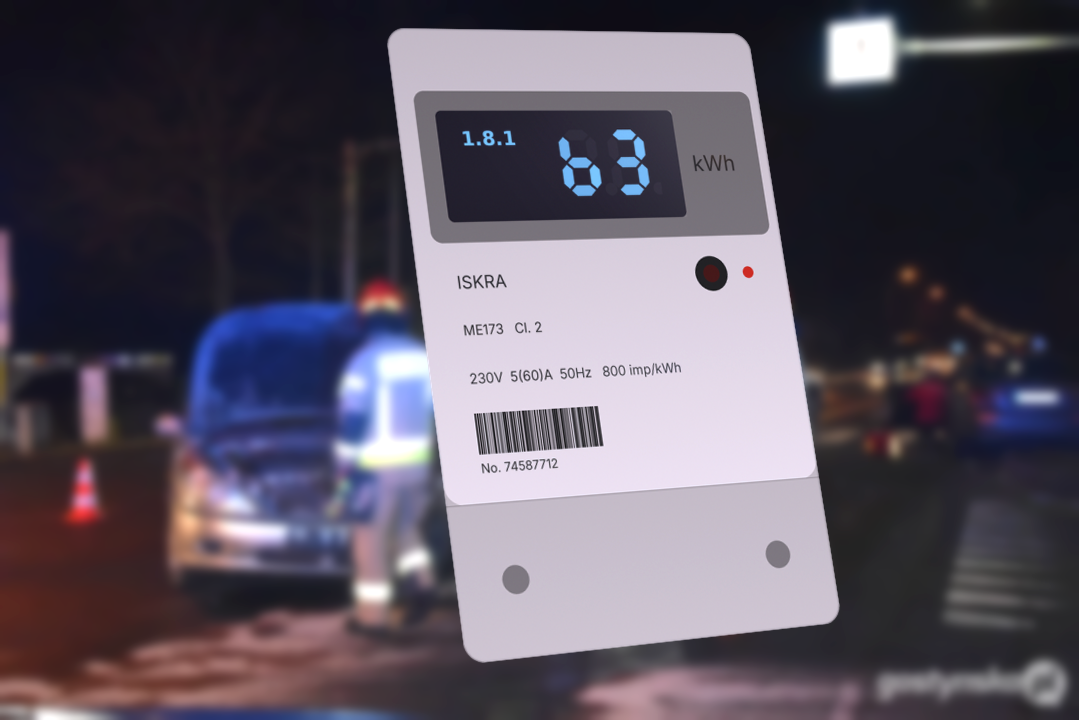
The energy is 63 kWh
